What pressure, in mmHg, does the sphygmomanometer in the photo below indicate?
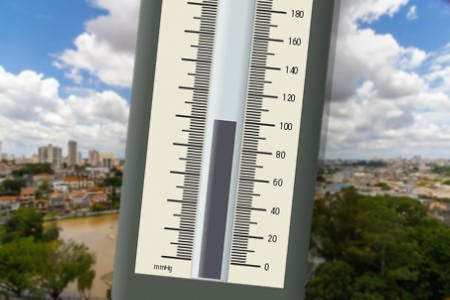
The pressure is 100 mmHg
